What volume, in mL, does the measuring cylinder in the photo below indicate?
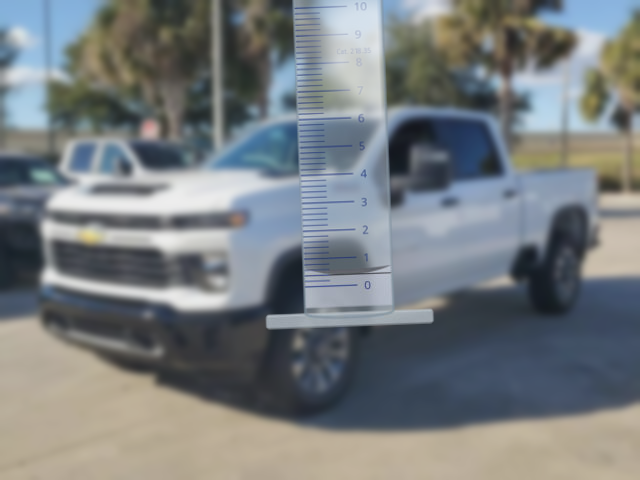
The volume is 0.4 mL
